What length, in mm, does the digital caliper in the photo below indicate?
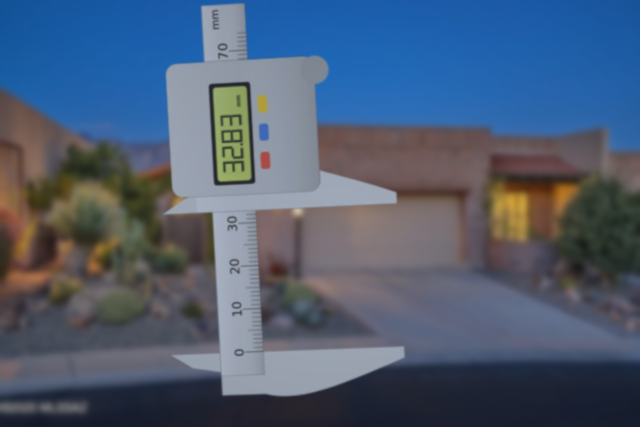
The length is 32.83 mm
